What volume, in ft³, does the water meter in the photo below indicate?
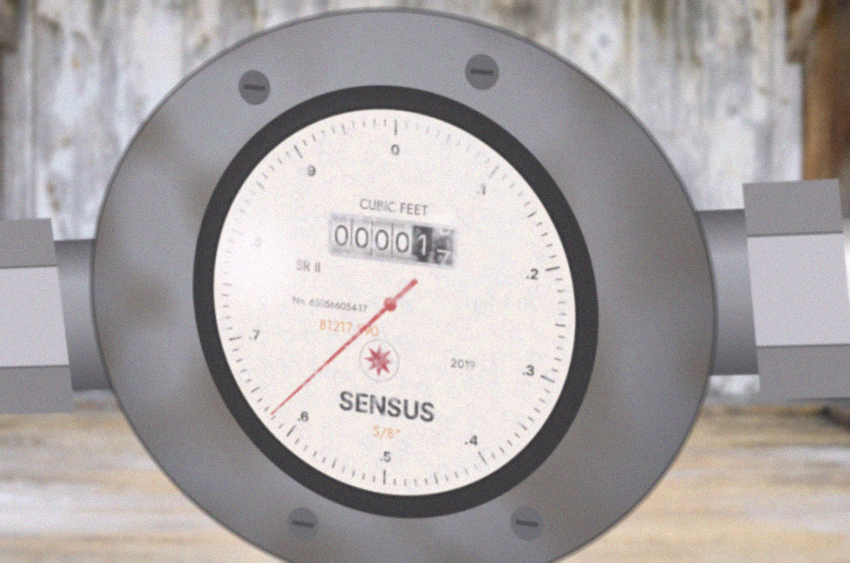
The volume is 16.62 ft³
